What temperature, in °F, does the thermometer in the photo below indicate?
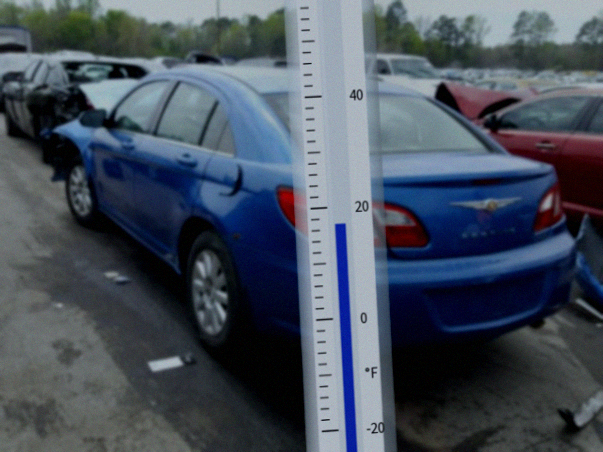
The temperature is 17 °F
